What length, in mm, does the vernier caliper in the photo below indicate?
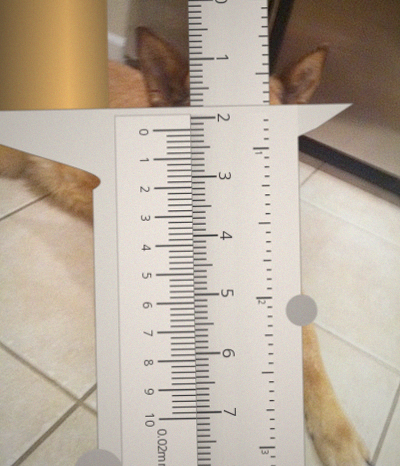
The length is 22.0 mm
